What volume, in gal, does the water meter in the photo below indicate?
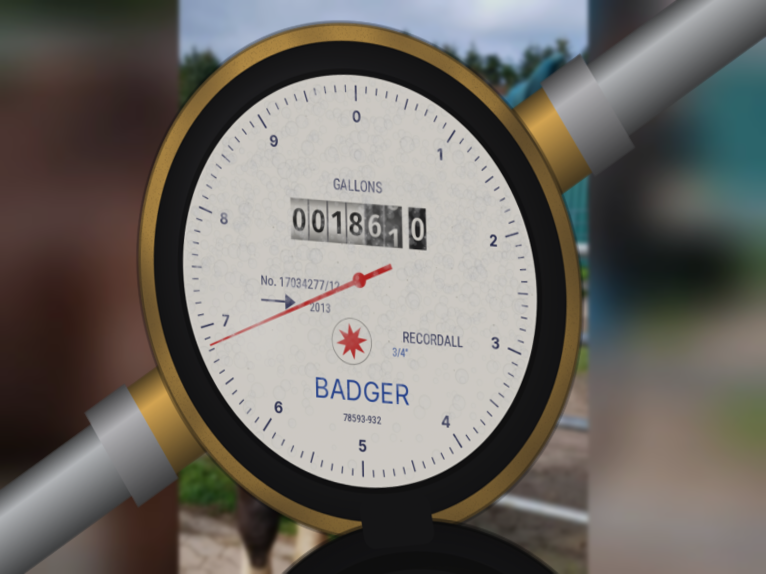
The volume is 18606.8 gal
